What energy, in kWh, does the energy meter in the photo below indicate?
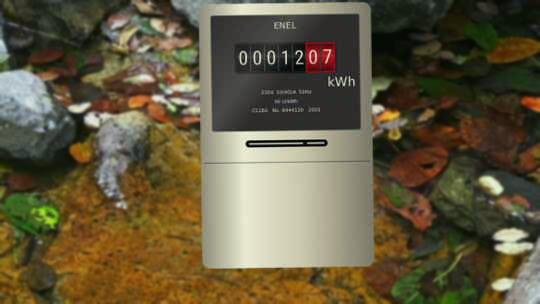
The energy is 12.07 kWh
